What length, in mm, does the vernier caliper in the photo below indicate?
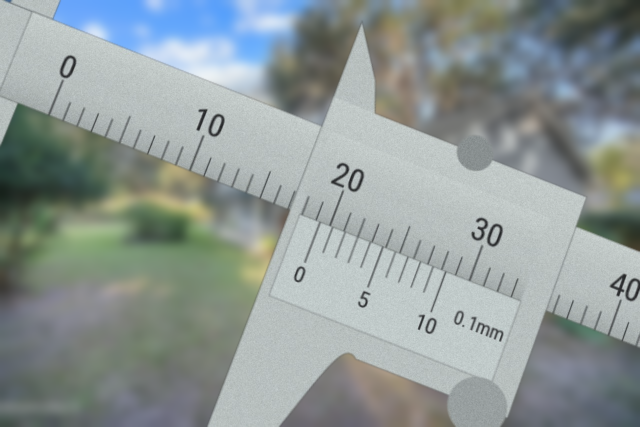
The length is 19.3 mm
